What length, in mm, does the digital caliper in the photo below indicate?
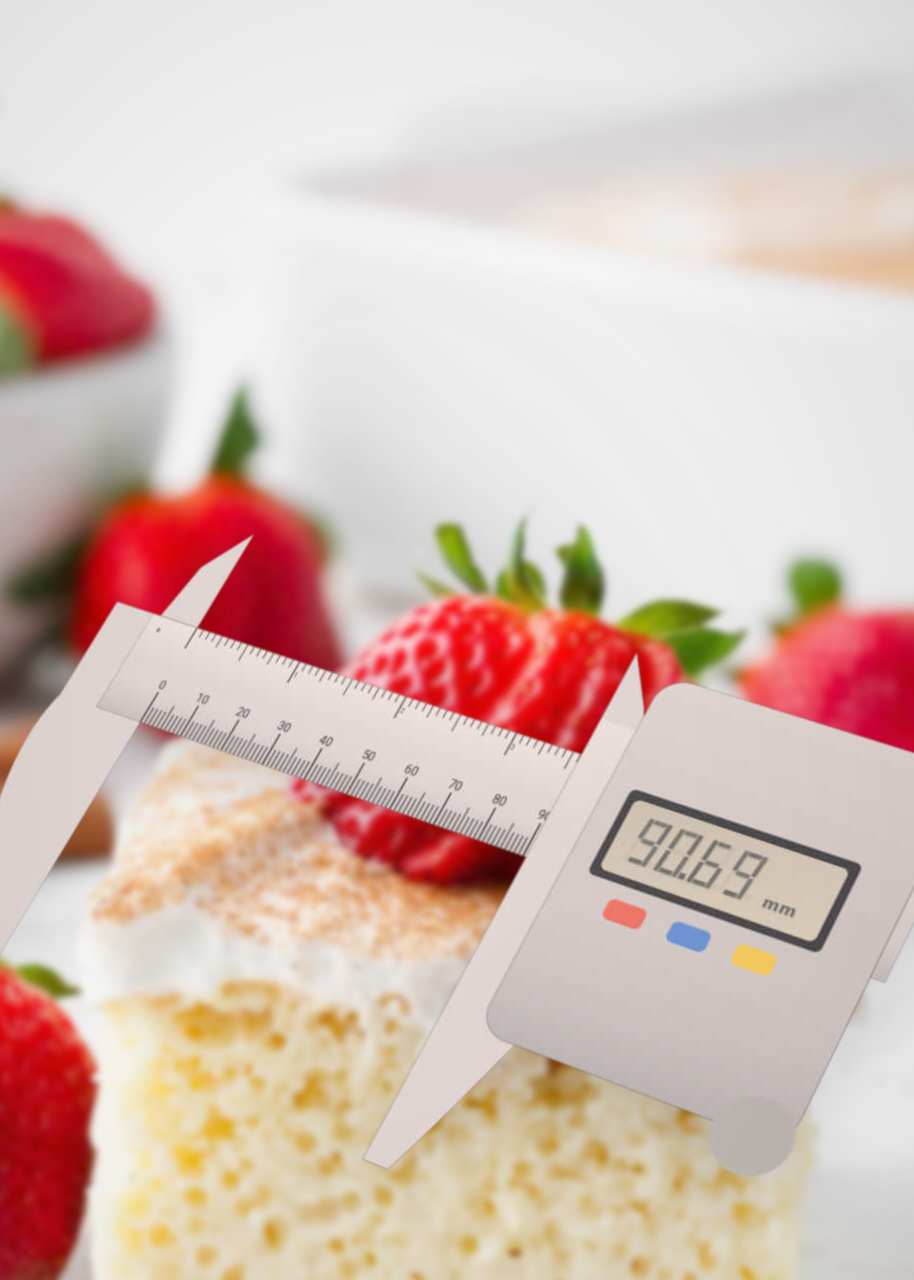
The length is 90.69 mm
